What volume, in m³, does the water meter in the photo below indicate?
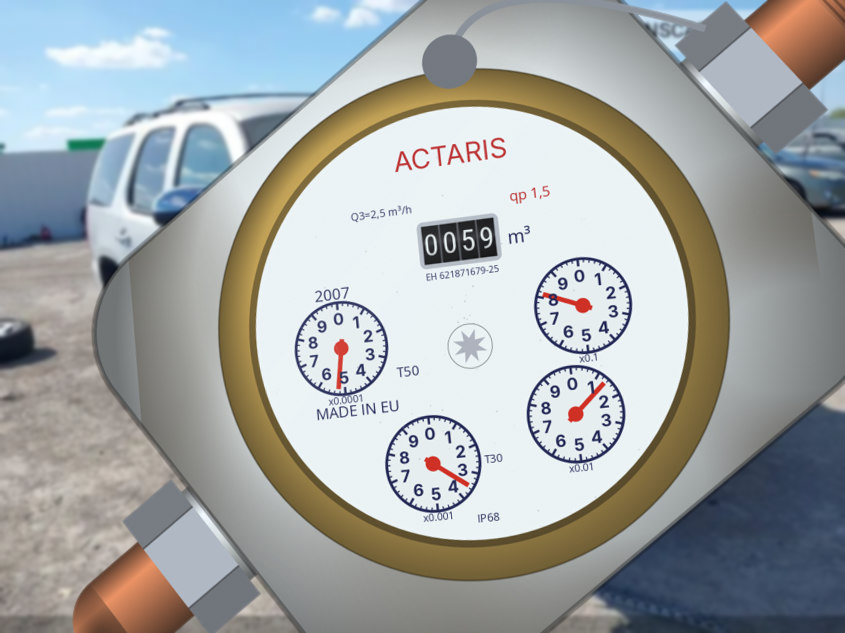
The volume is 59.8135 m³
